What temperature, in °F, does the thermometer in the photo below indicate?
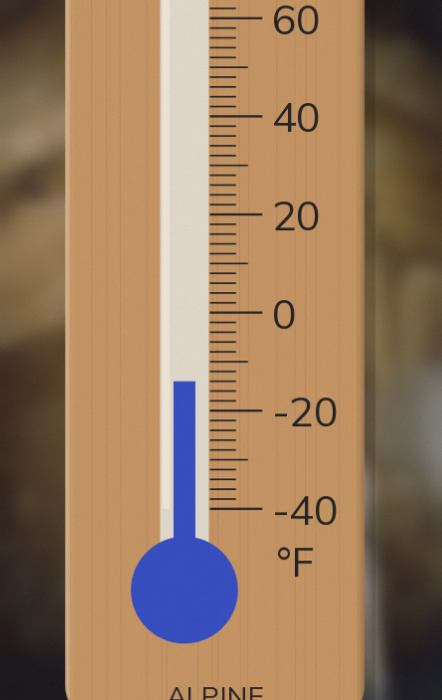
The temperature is -14 °F
